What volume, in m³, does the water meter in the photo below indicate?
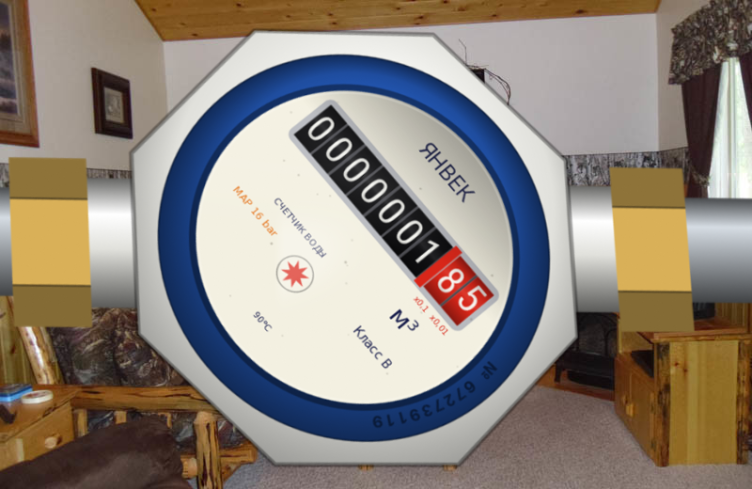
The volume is 1.85 m³
